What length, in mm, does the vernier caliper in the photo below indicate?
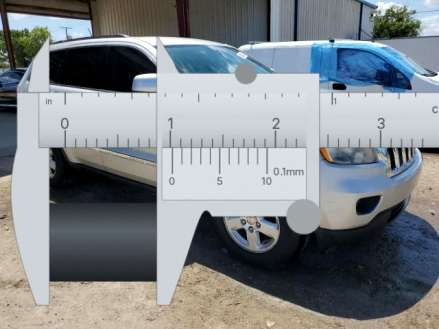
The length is 10.2 mm
